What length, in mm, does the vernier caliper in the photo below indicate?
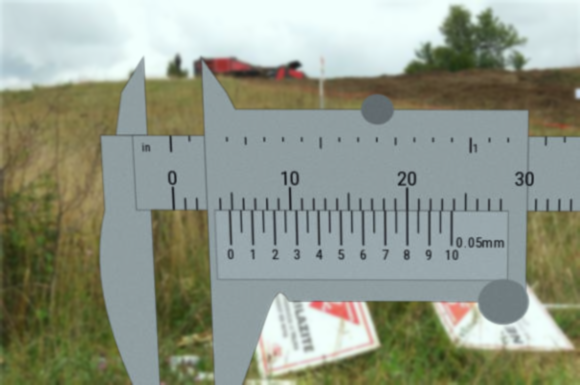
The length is 4.8 mm
